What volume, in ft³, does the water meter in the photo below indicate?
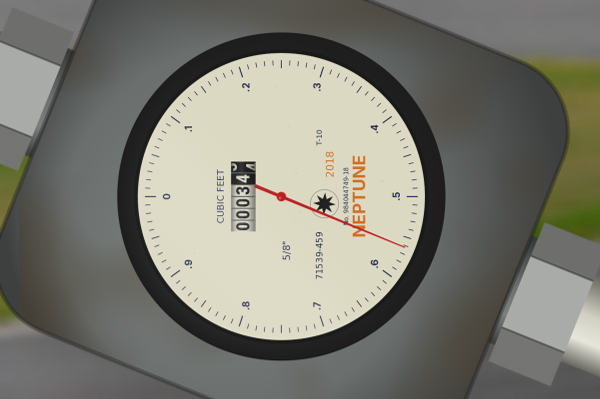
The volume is 343.56 ft³
